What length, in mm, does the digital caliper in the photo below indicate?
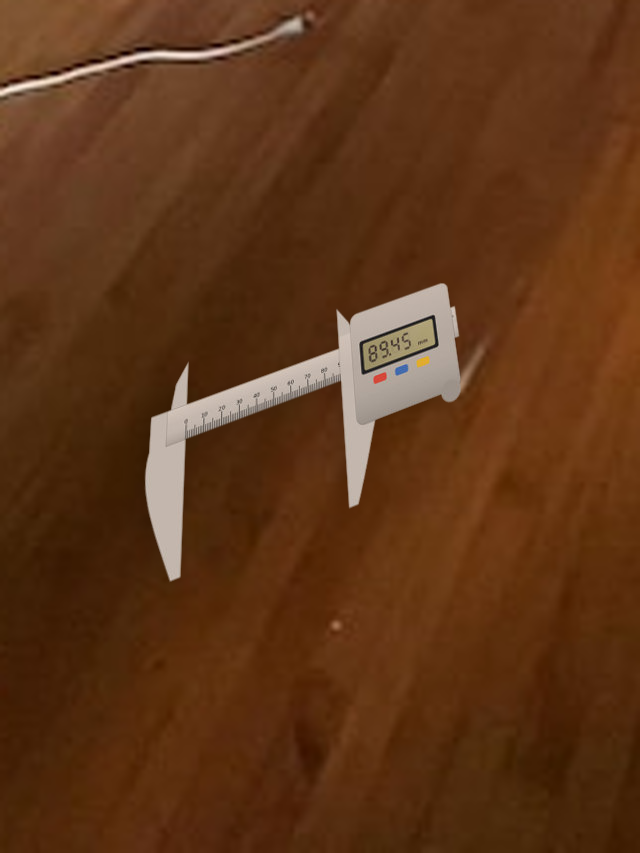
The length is 89.45 mm
